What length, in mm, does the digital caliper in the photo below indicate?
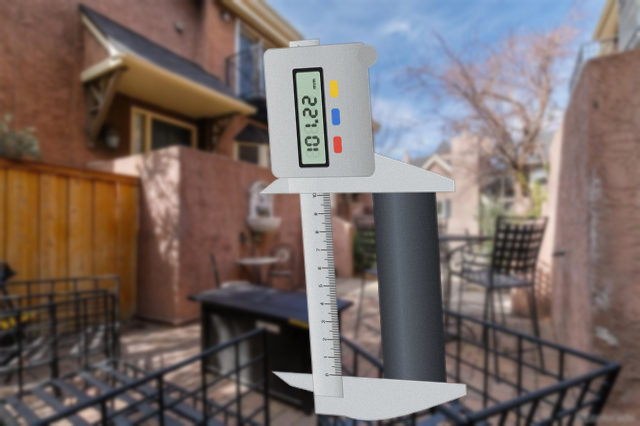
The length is 101.22 mm
